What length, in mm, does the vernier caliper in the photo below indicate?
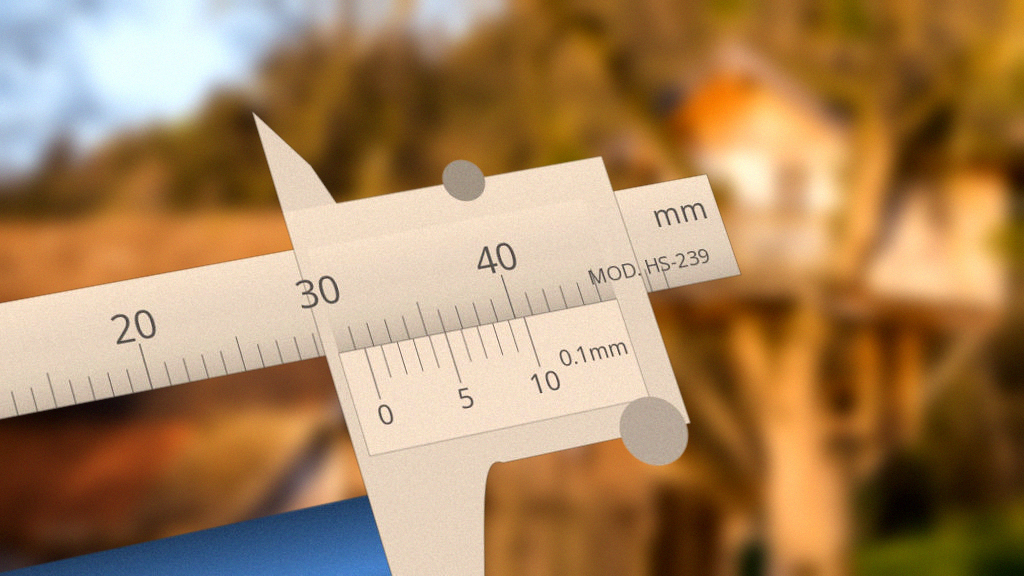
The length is 31.5 mm
